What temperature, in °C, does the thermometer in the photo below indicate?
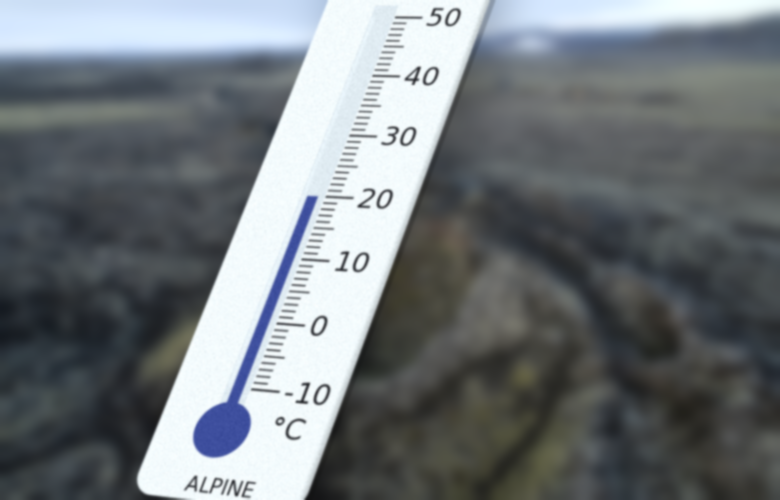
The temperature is 20 °C
